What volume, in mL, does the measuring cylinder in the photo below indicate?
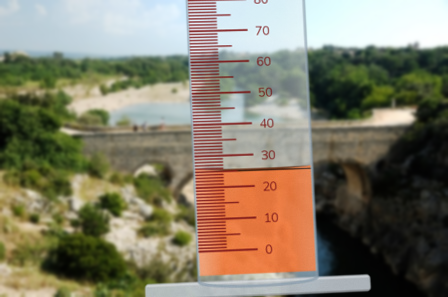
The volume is 25 mL
